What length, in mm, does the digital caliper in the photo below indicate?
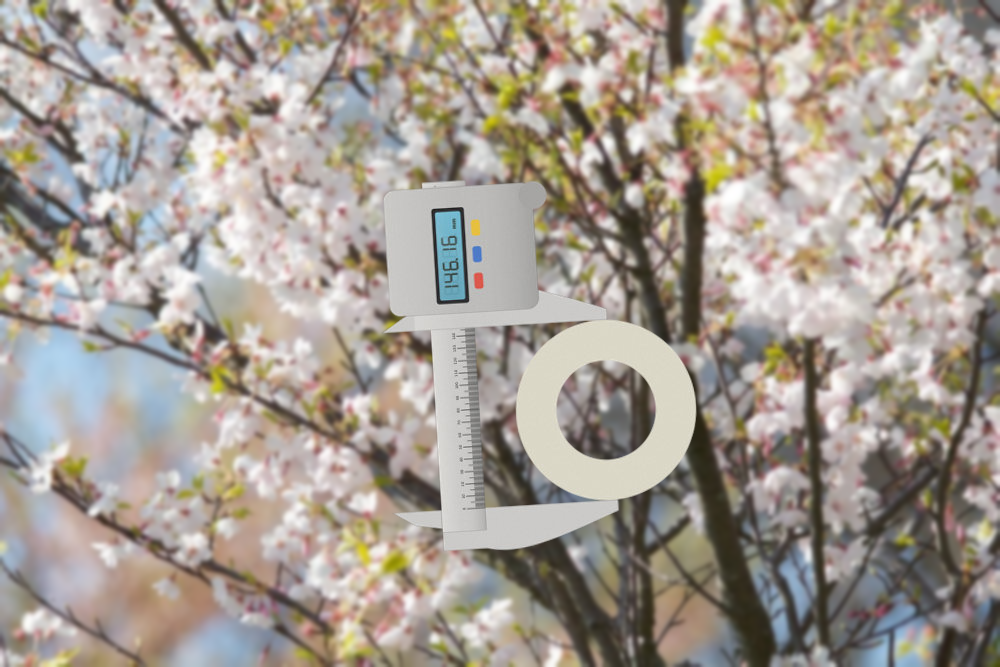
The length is 146.16 mm
